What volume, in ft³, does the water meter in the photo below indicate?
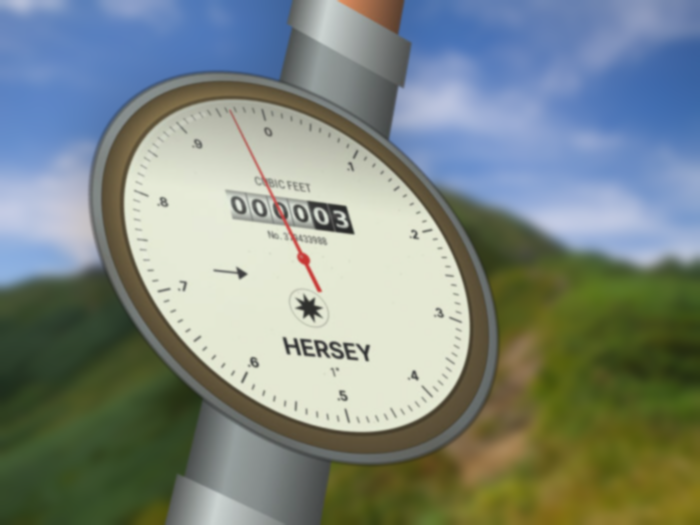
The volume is 2.96 ft³
